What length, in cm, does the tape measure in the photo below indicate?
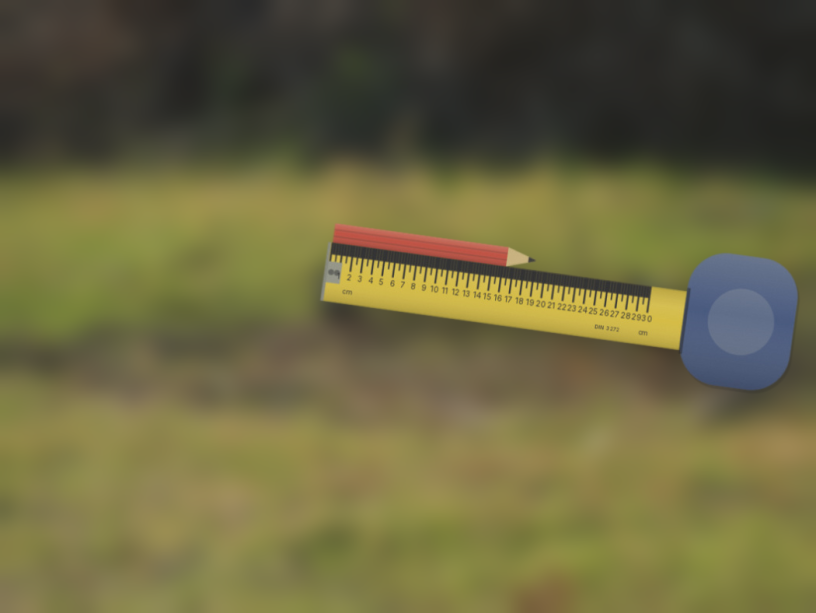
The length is 19 cm
